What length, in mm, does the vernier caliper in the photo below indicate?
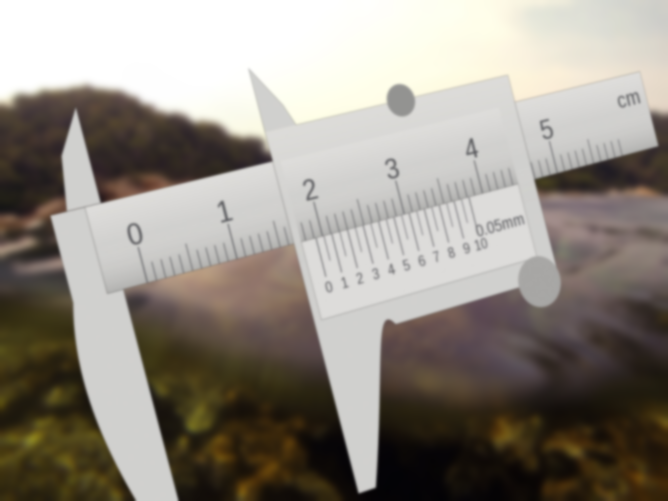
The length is 19.2 mm
